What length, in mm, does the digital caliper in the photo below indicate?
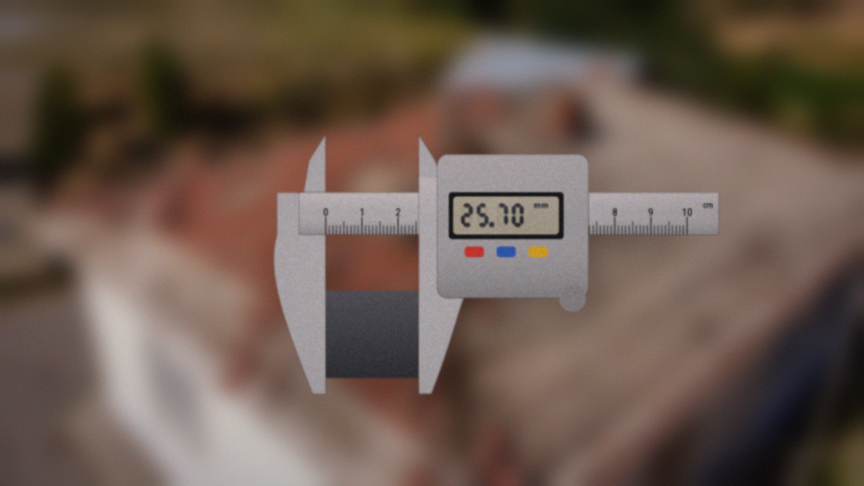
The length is 25.70 mm
